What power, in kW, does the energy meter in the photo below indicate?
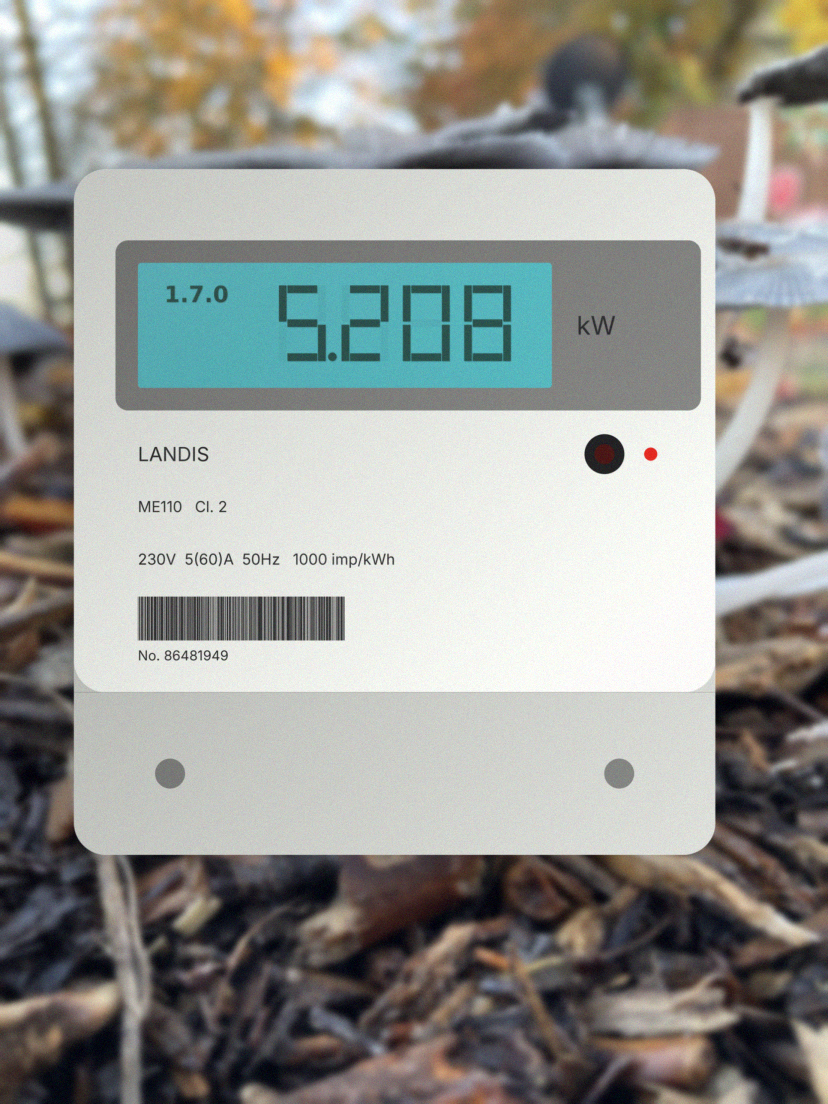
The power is 5.208 kW
